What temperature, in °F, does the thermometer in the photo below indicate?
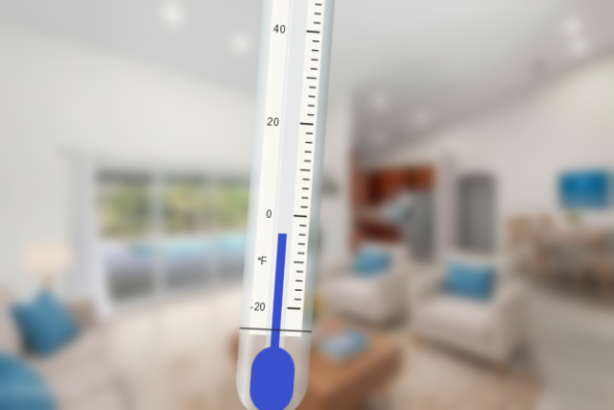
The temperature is -4 °F
